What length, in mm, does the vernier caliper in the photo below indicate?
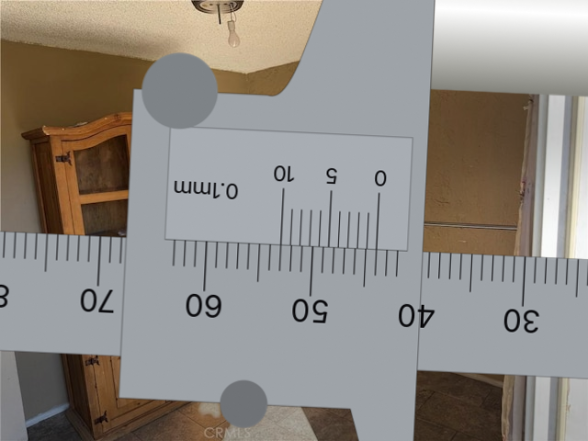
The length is 44.0 mm
